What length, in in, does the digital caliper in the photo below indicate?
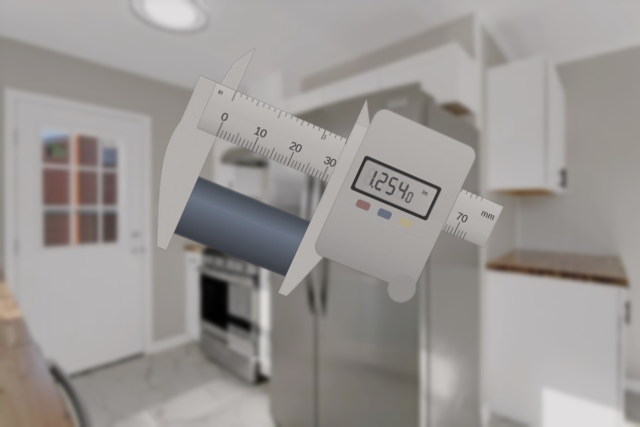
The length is 1.2540 in
